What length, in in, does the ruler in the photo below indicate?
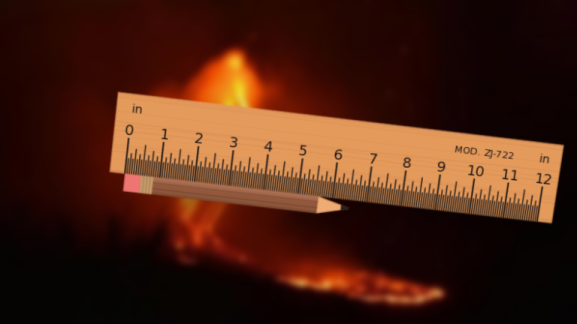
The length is 6.5 in
